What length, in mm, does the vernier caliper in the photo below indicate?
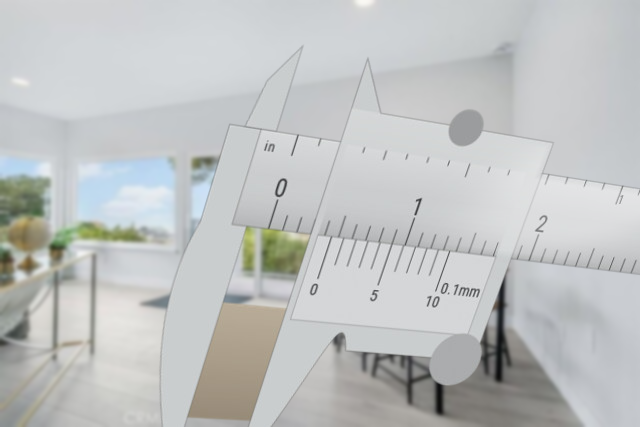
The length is 4.5 mm
